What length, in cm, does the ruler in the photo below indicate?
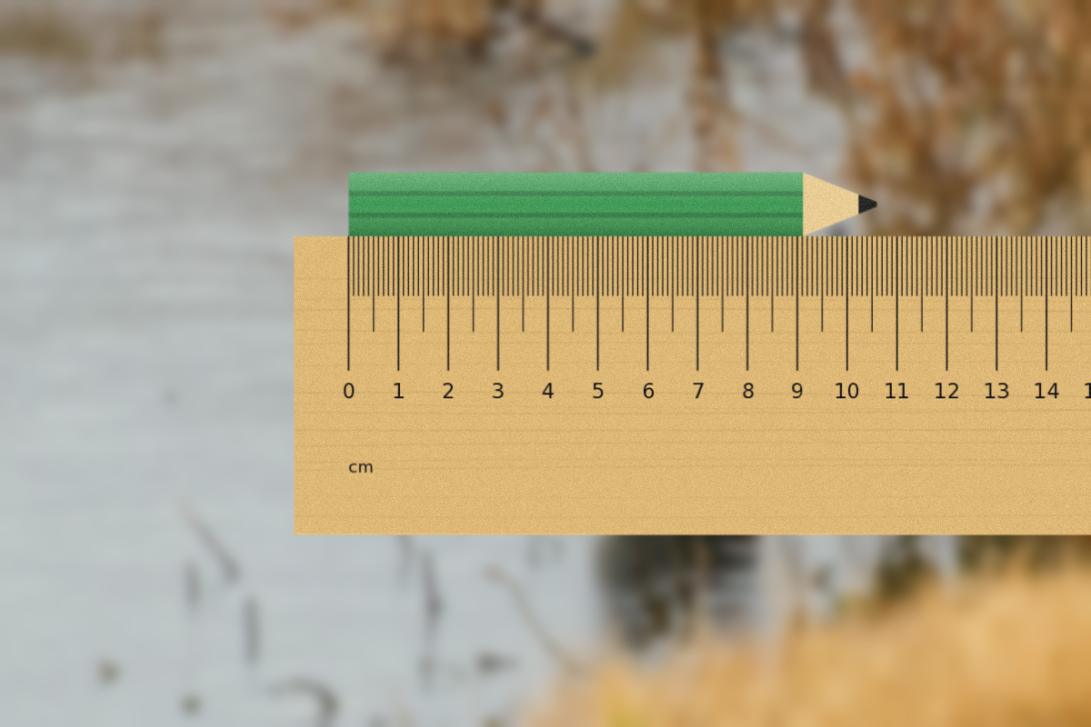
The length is 10.6 cm
